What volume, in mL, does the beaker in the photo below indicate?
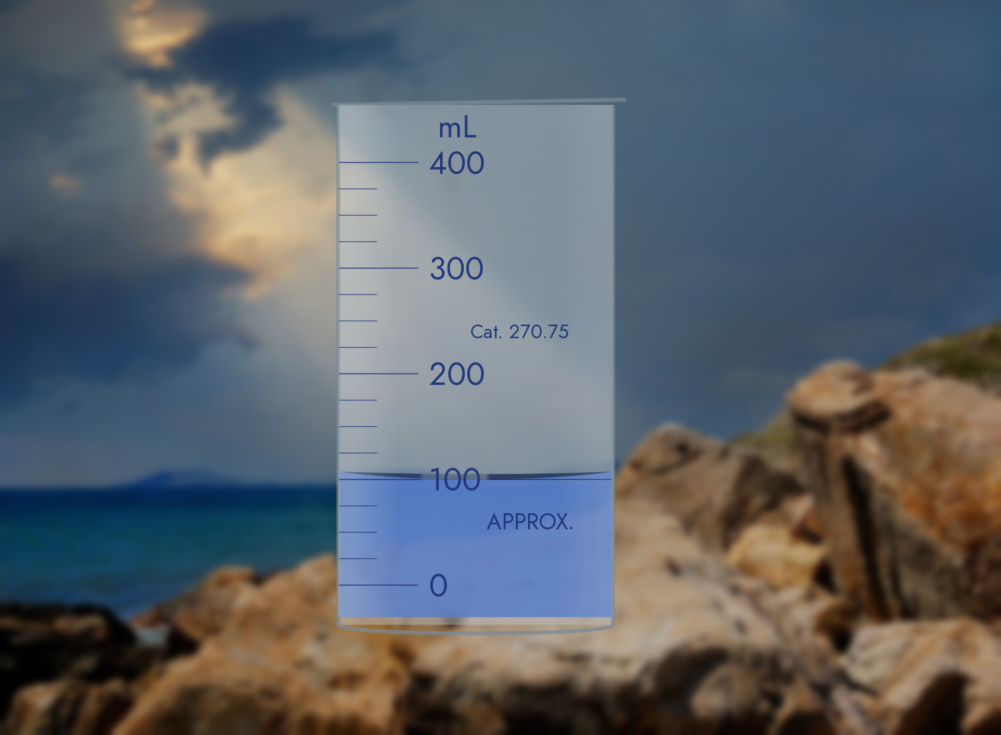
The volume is 100 mL
